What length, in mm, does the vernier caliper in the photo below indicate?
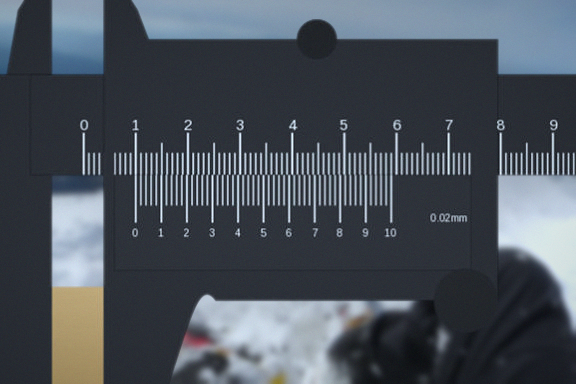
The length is 10.0 mm
